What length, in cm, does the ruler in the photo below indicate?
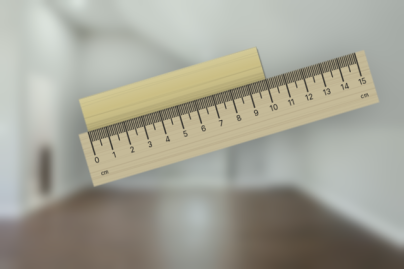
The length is 10 cm
